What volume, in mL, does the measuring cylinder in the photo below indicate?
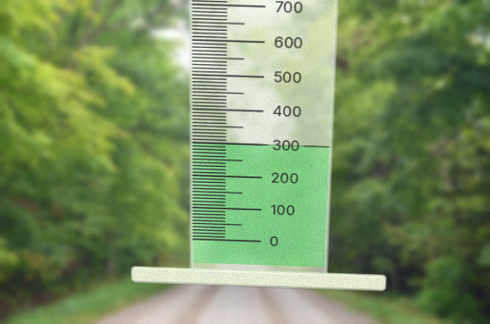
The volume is 300 mL
